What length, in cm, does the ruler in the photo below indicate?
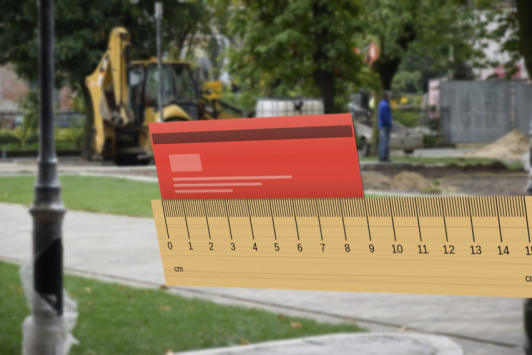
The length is 9 cm
